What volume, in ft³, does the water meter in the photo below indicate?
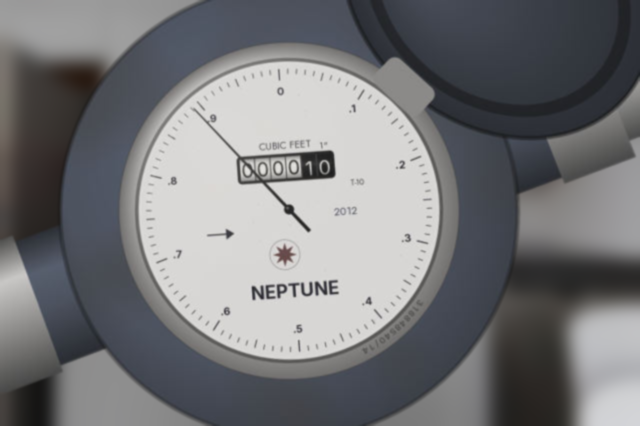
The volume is 9.89 ft³
